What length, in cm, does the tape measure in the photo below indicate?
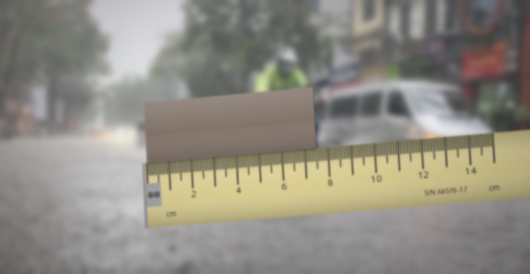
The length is 7.5 cm
